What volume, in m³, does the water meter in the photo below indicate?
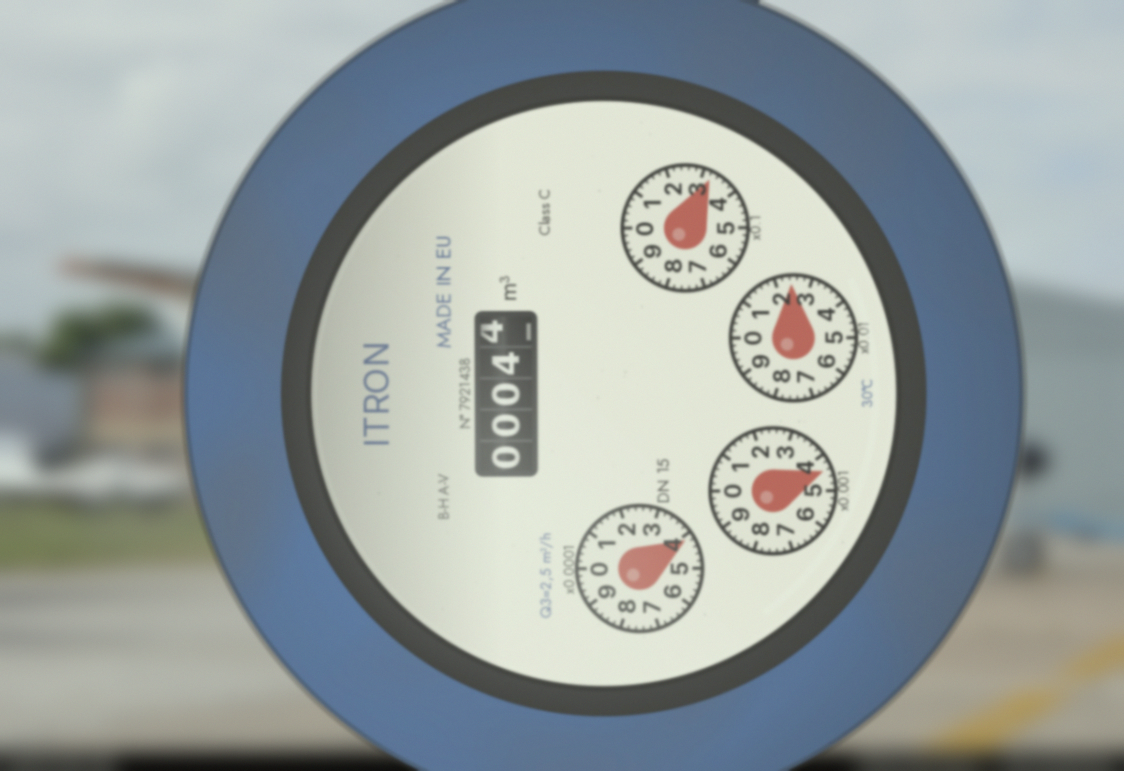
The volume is 44.3244 m³
